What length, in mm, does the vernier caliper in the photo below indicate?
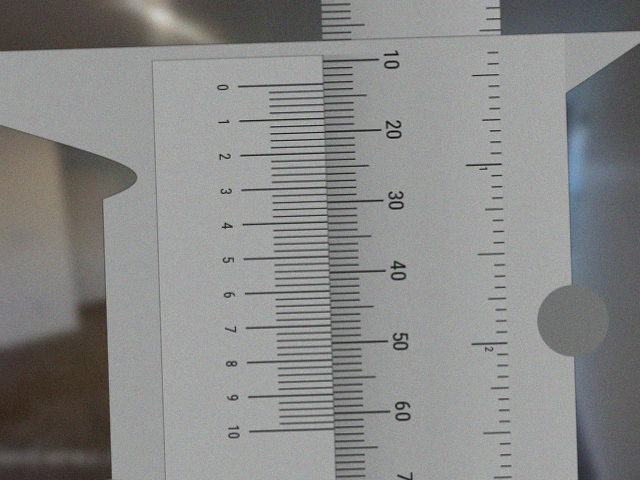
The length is 13.2 mm
